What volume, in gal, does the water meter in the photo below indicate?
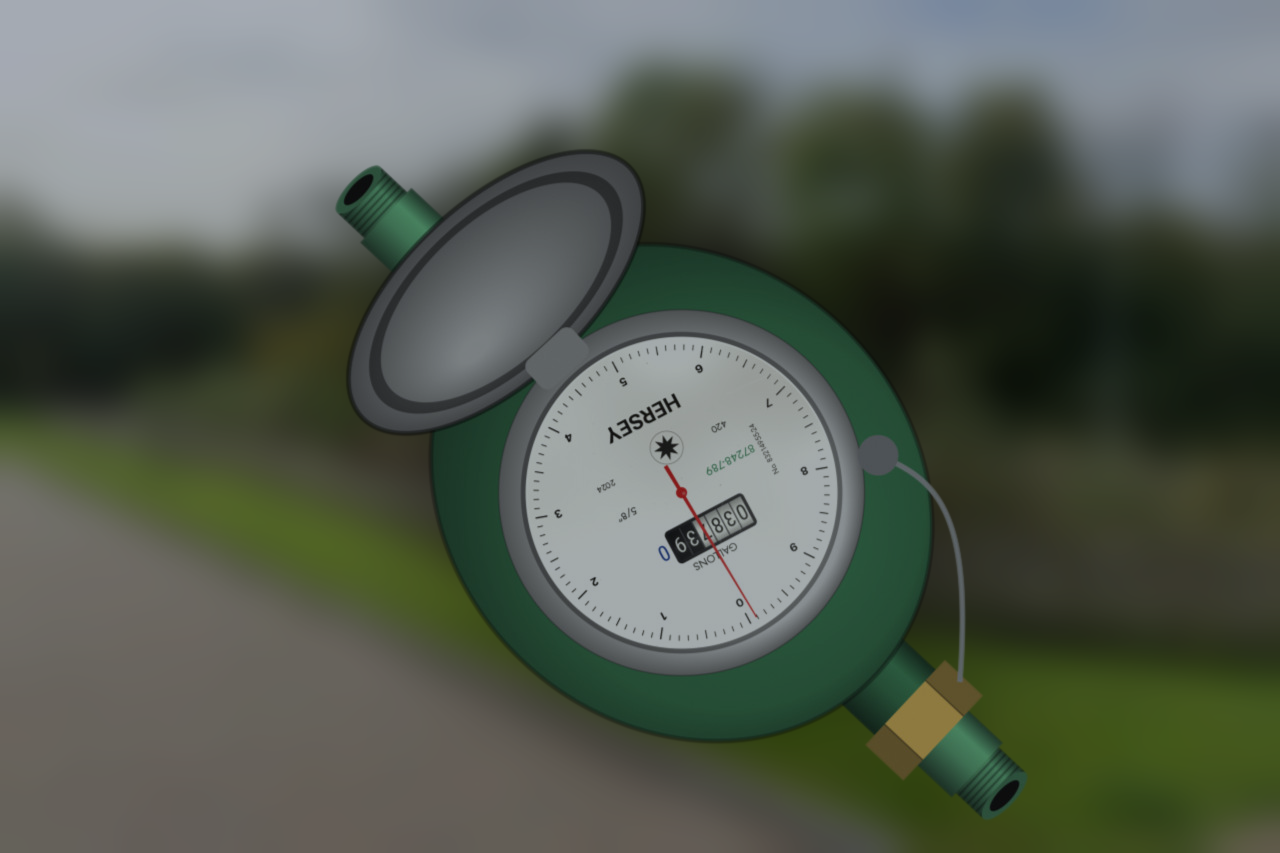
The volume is 387389.9 gal
